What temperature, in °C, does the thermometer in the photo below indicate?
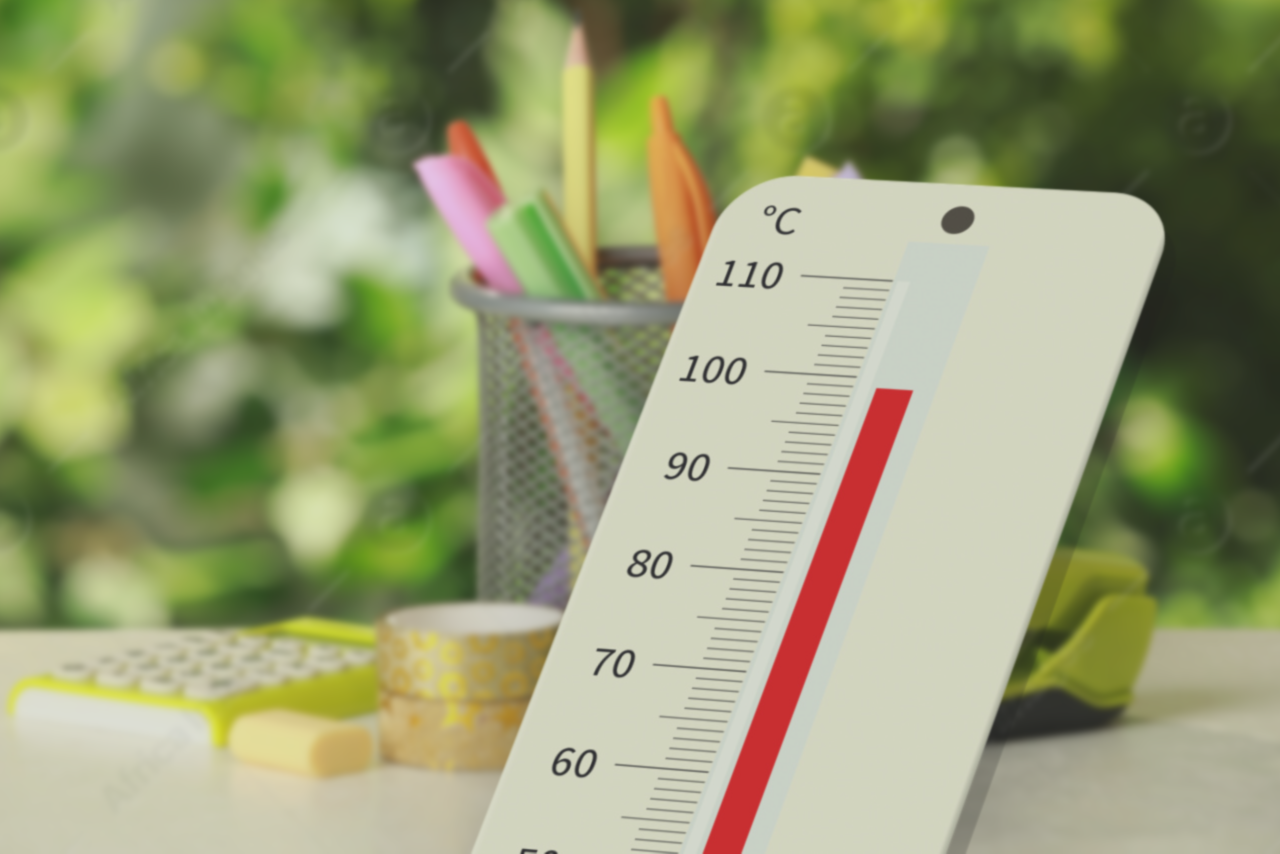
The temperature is 99 °C
